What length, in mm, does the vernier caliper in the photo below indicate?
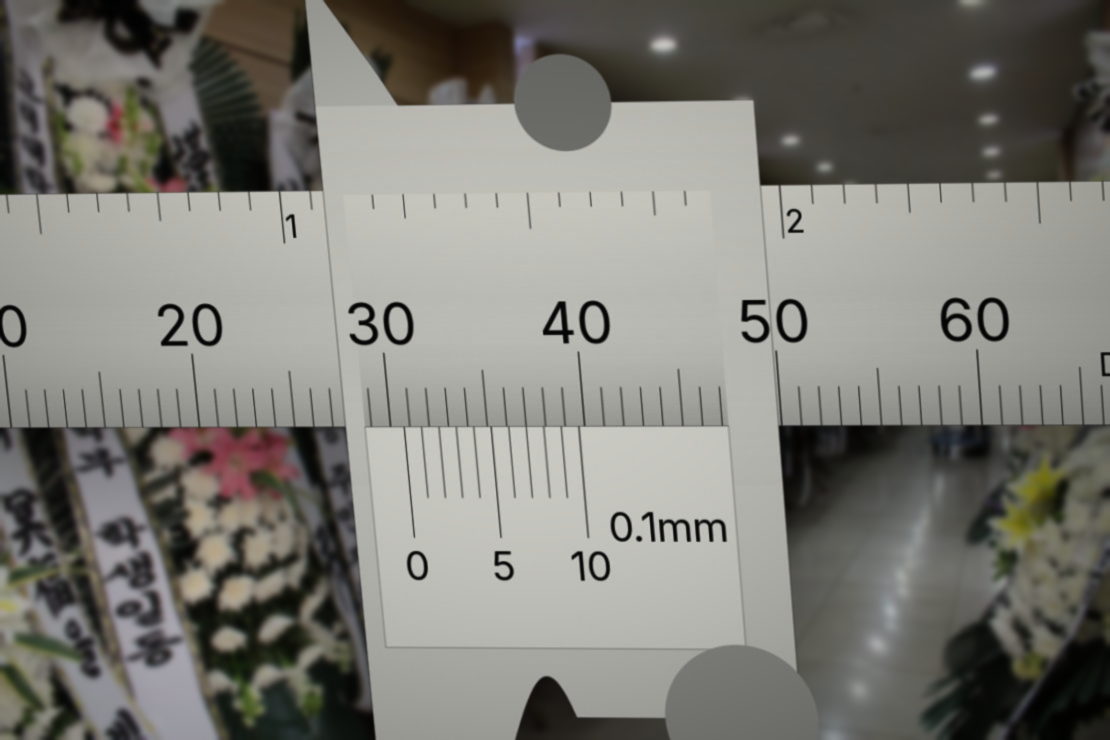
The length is 30.7 mm
